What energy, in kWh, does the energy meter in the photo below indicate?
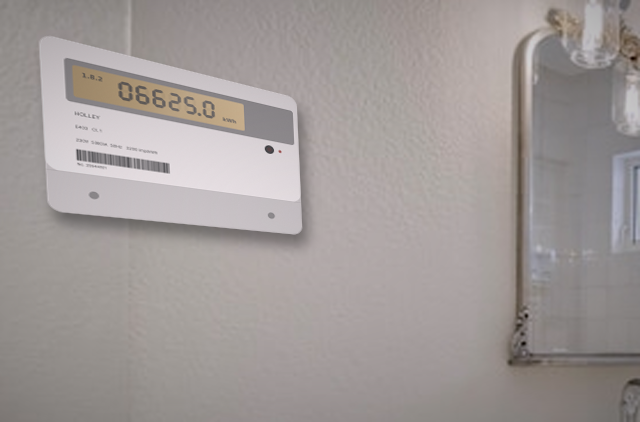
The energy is 6625.0 kWh
